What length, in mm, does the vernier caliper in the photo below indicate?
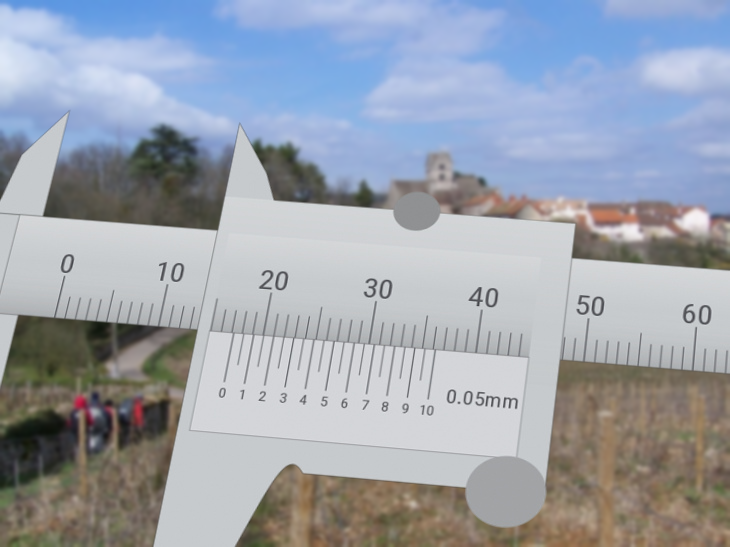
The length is 17.2 mm
